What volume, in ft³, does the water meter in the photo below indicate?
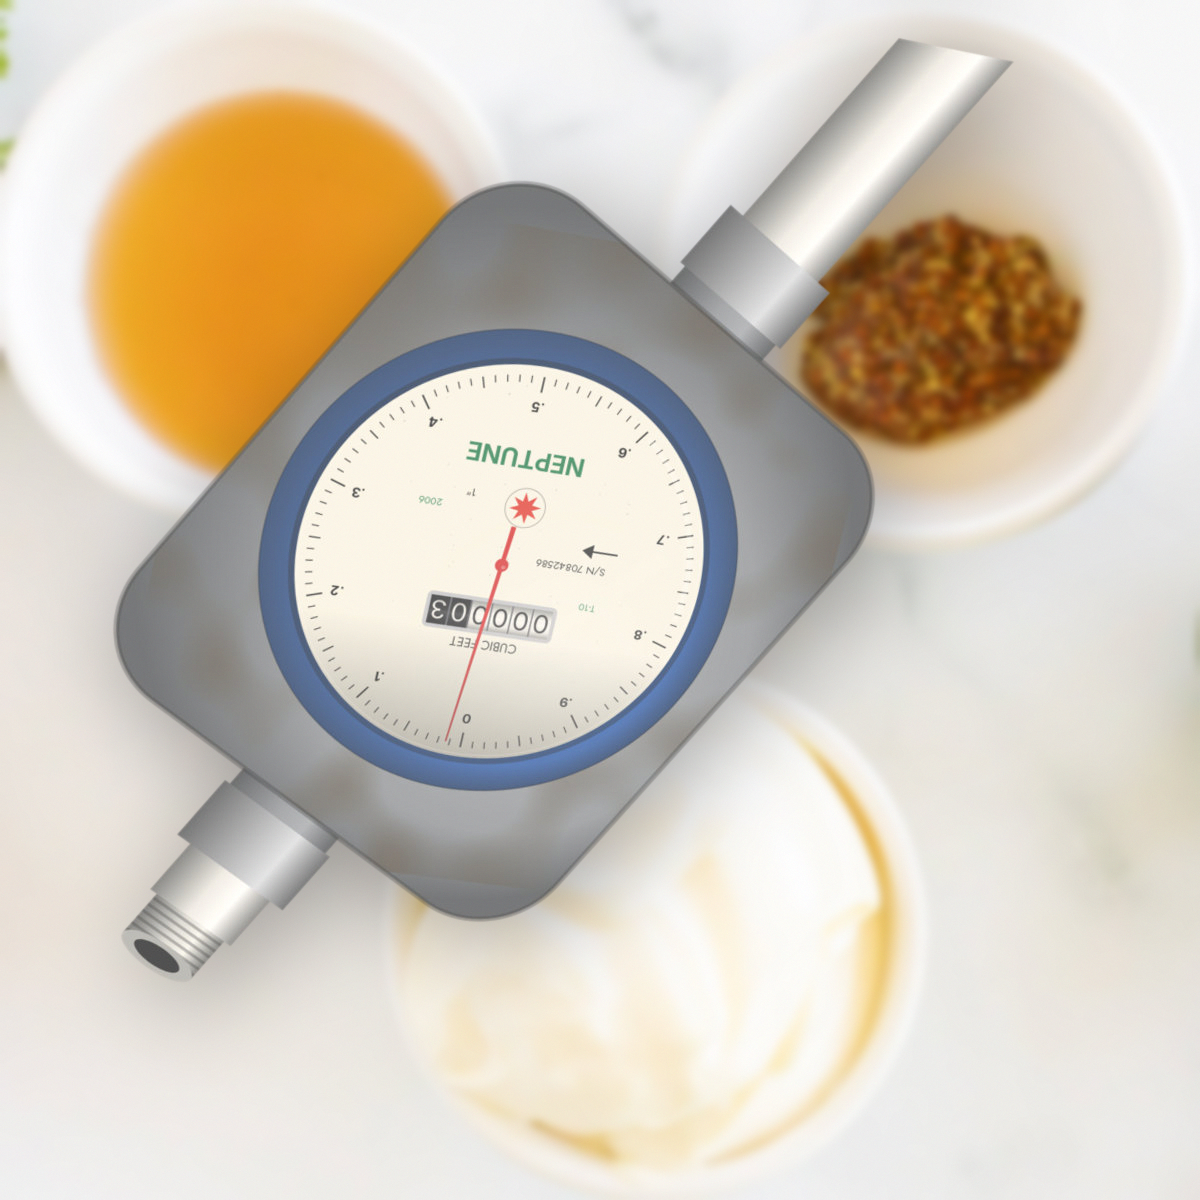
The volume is 3.01 ft³
